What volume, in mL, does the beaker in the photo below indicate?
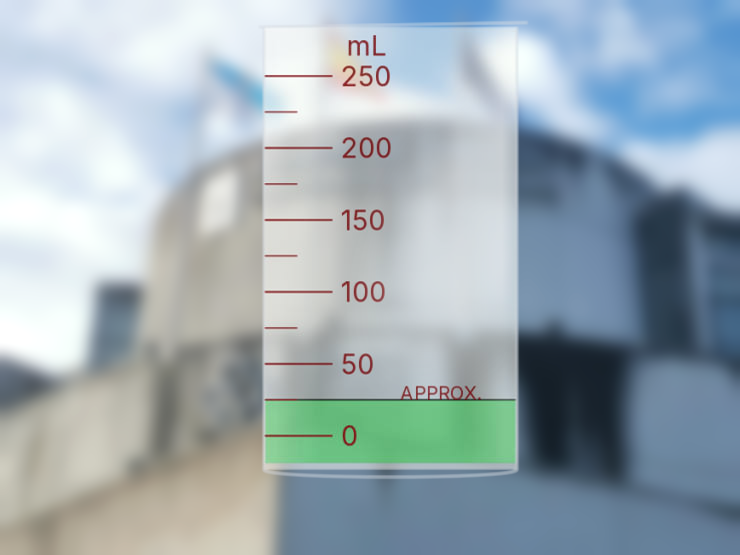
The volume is 25 mL
